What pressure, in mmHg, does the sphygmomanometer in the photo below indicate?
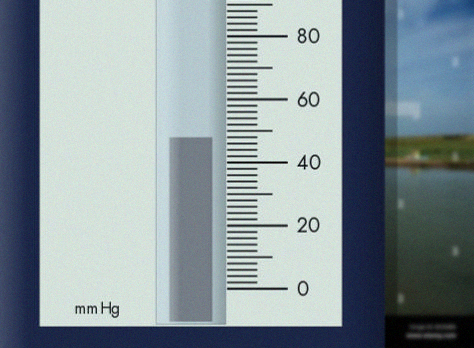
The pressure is 48 mmHg
